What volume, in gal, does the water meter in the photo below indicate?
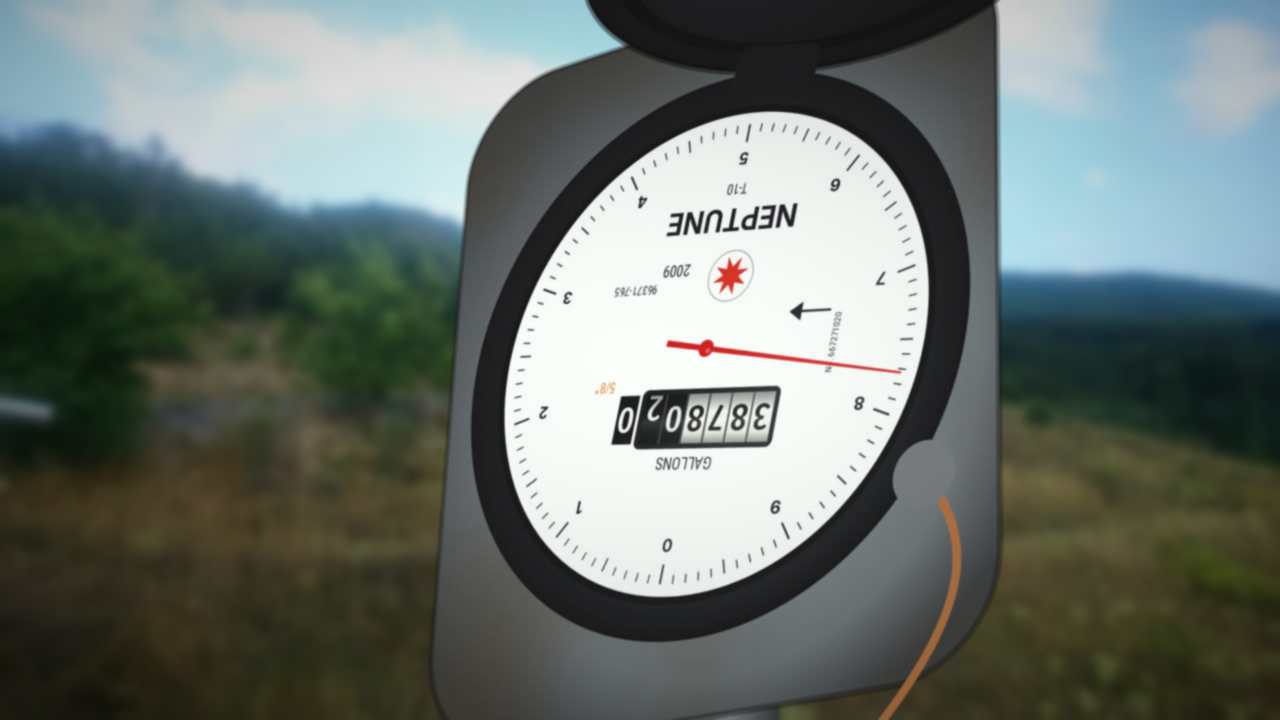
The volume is 3878017.7 gal
